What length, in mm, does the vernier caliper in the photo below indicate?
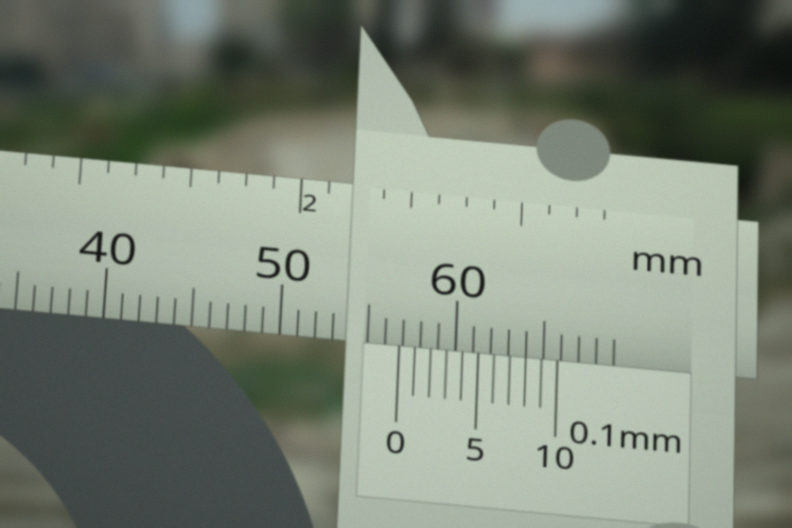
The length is 56.8 mm
